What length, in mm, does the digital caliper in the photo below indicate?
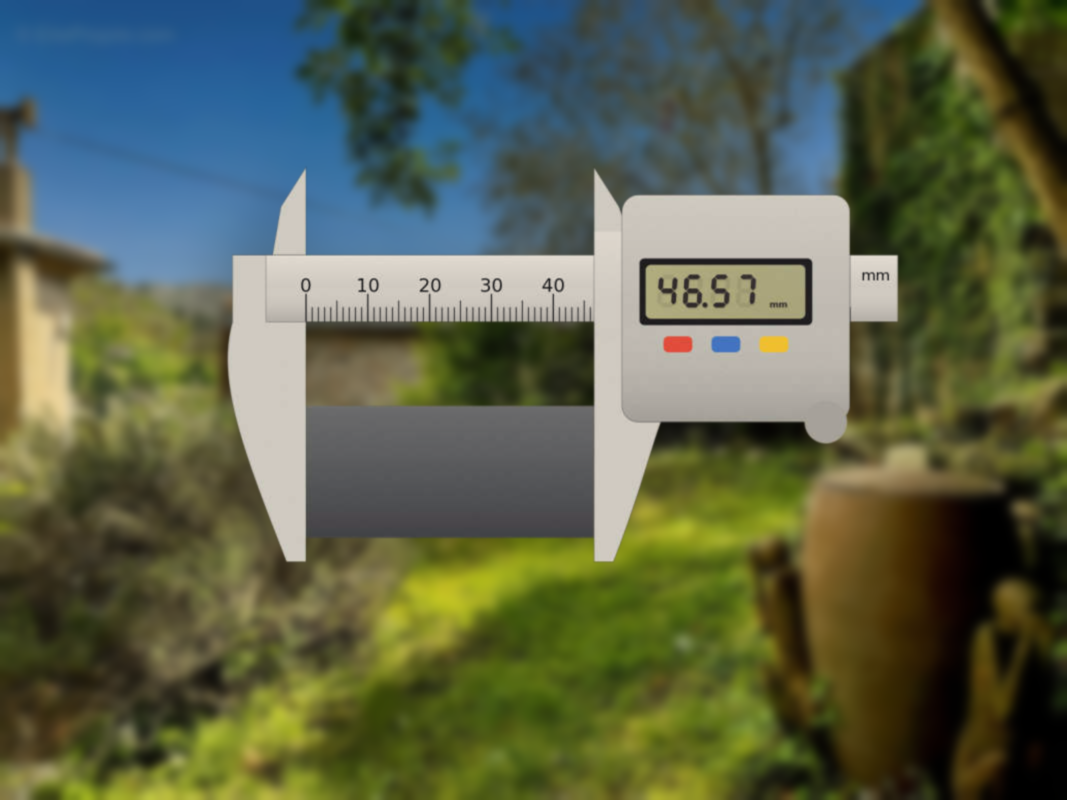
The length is 46.57 mm
